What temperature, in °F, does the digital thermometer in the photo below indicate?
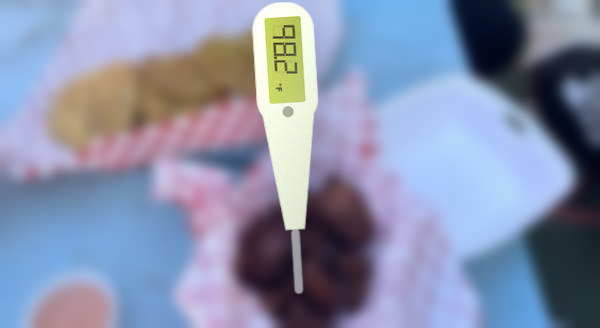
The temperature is 98.2 °F
